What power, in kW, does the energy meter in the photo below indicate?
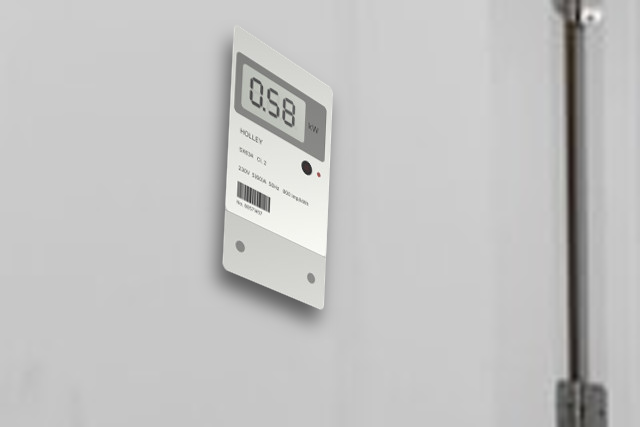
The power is 0.58 kW
